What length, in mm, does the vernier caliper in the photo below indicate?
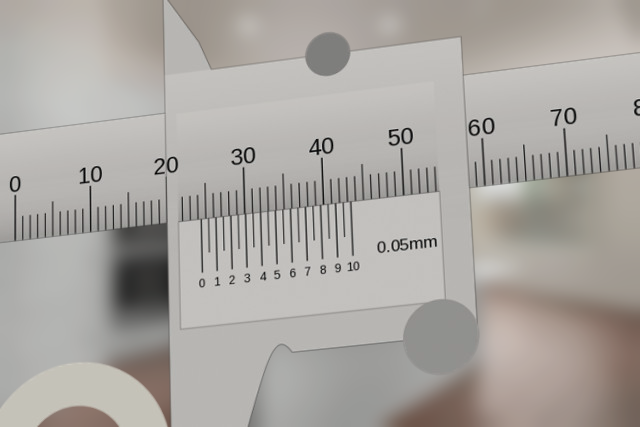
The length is 24.4 mm
